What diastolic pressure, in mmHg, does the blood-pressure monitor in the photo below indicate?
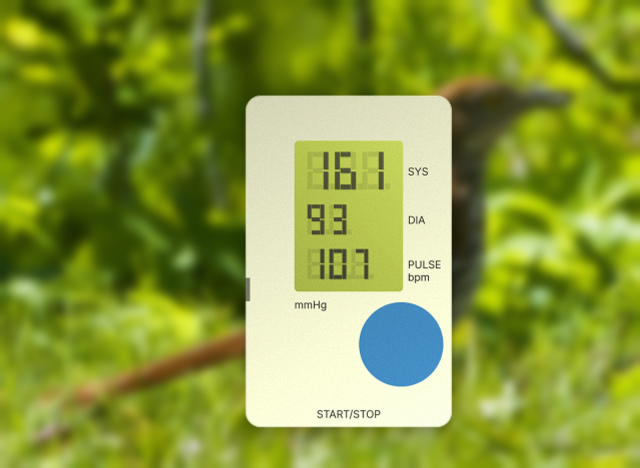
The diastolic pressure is 93 mmHg
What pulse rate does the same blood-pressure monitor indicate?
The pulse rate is 107 bpm
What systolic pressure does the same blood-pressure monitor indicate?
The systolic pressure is 161 mmHg
